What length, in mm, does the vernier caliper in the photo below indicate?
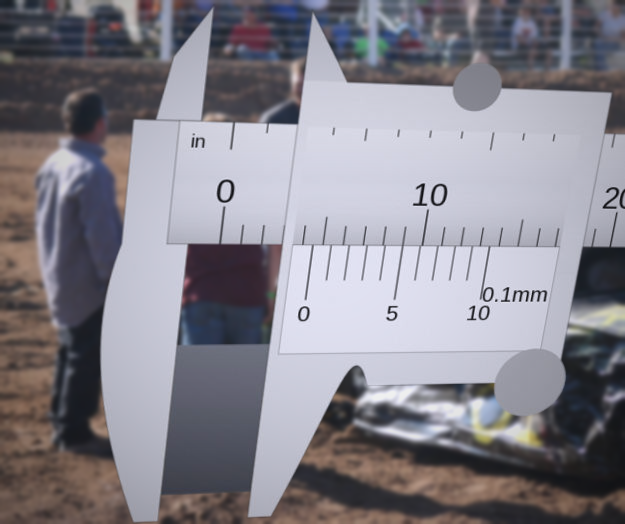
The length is 4.5 mm
